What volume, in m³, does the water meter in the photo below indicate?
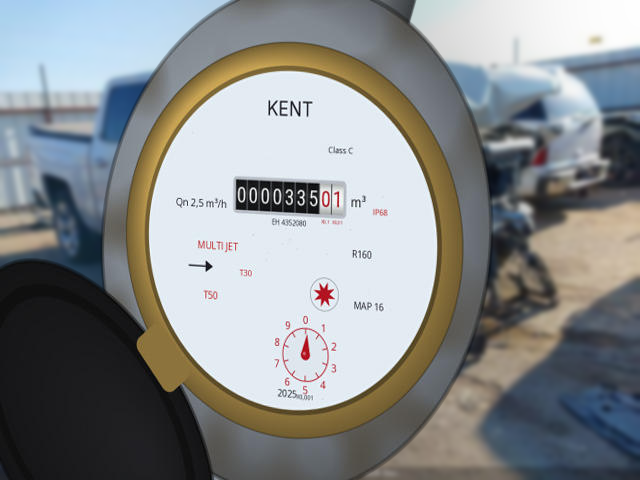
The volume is 335.010 m³
